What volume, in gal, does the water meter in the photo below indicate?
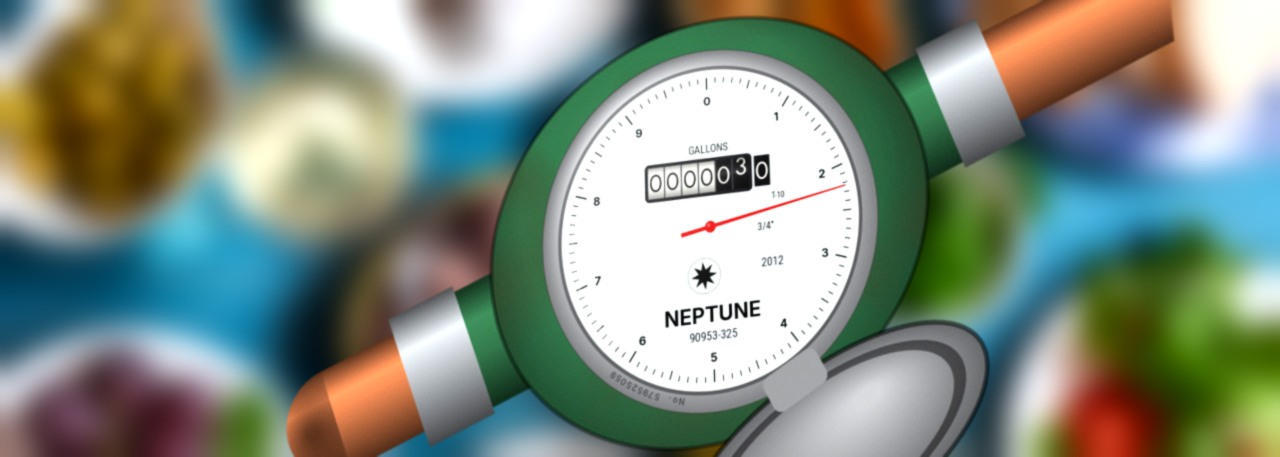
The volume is 32.2 gal
